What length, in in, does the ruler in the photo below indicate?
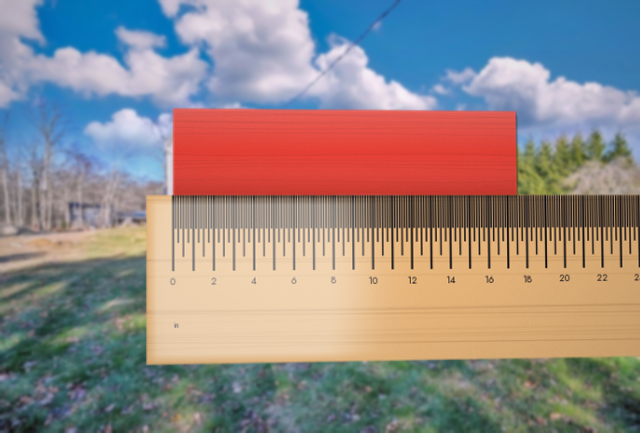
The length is 17.5 in
